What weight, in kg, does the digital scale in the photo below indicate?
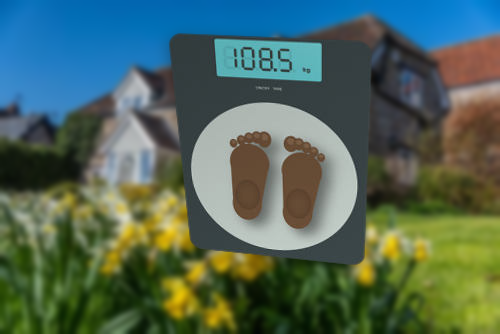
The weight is 108.5 kg
